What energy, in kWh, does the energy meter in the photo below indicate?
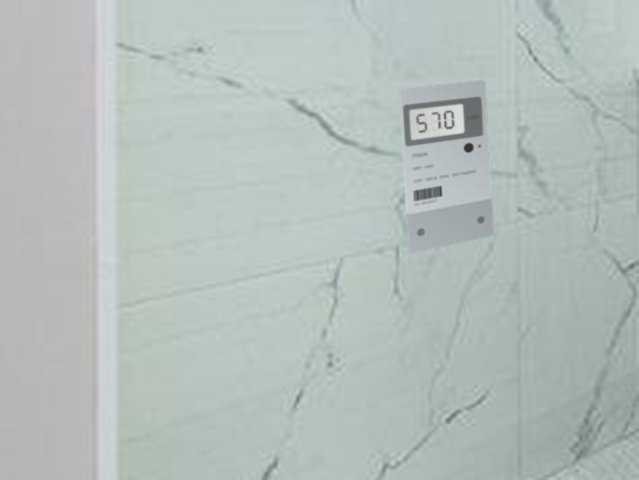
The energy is 570 kWh
